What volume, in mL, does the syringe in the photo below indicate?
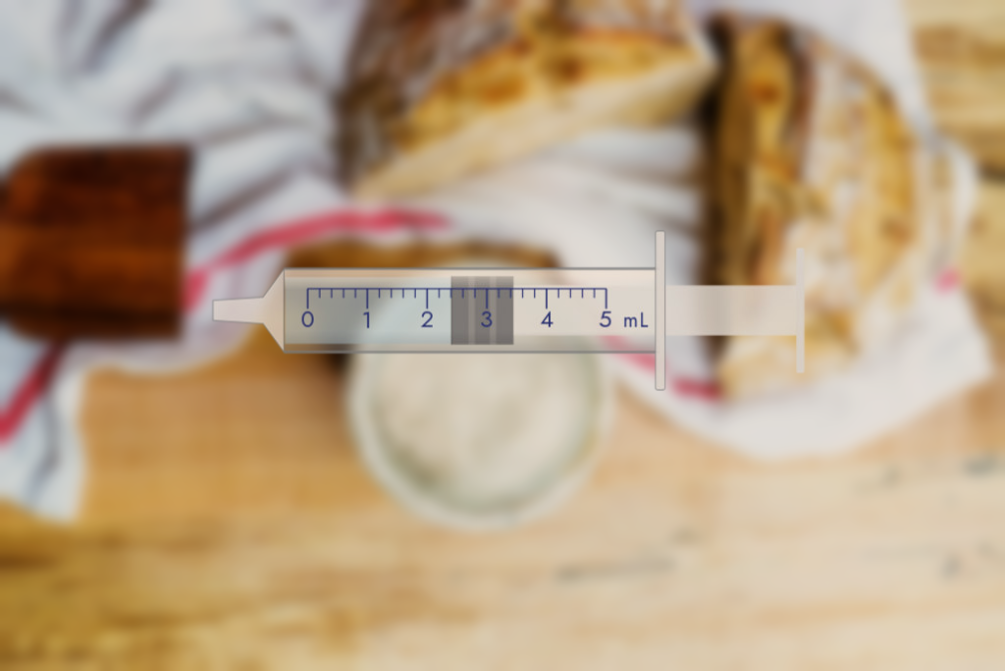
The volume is 2.4 mL
